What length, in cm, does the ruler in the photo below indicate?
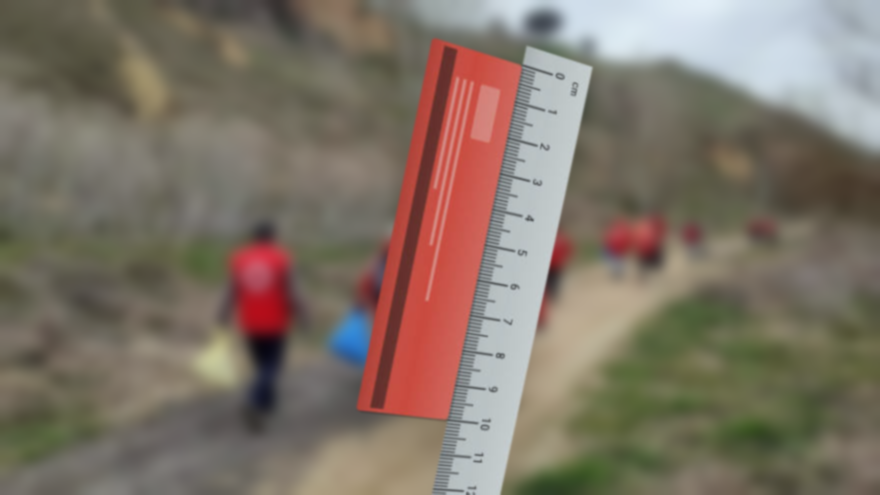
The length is 10 cm
